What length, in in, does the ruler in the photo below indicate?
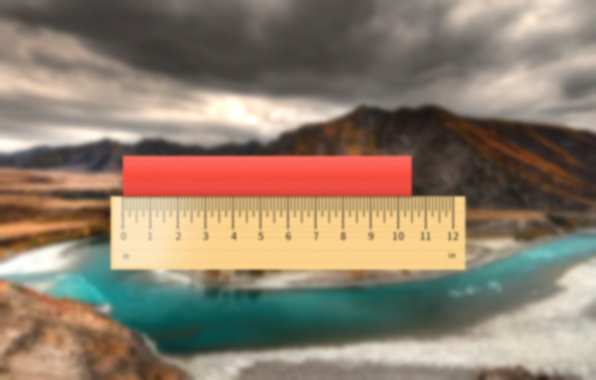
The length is 10.5 in
